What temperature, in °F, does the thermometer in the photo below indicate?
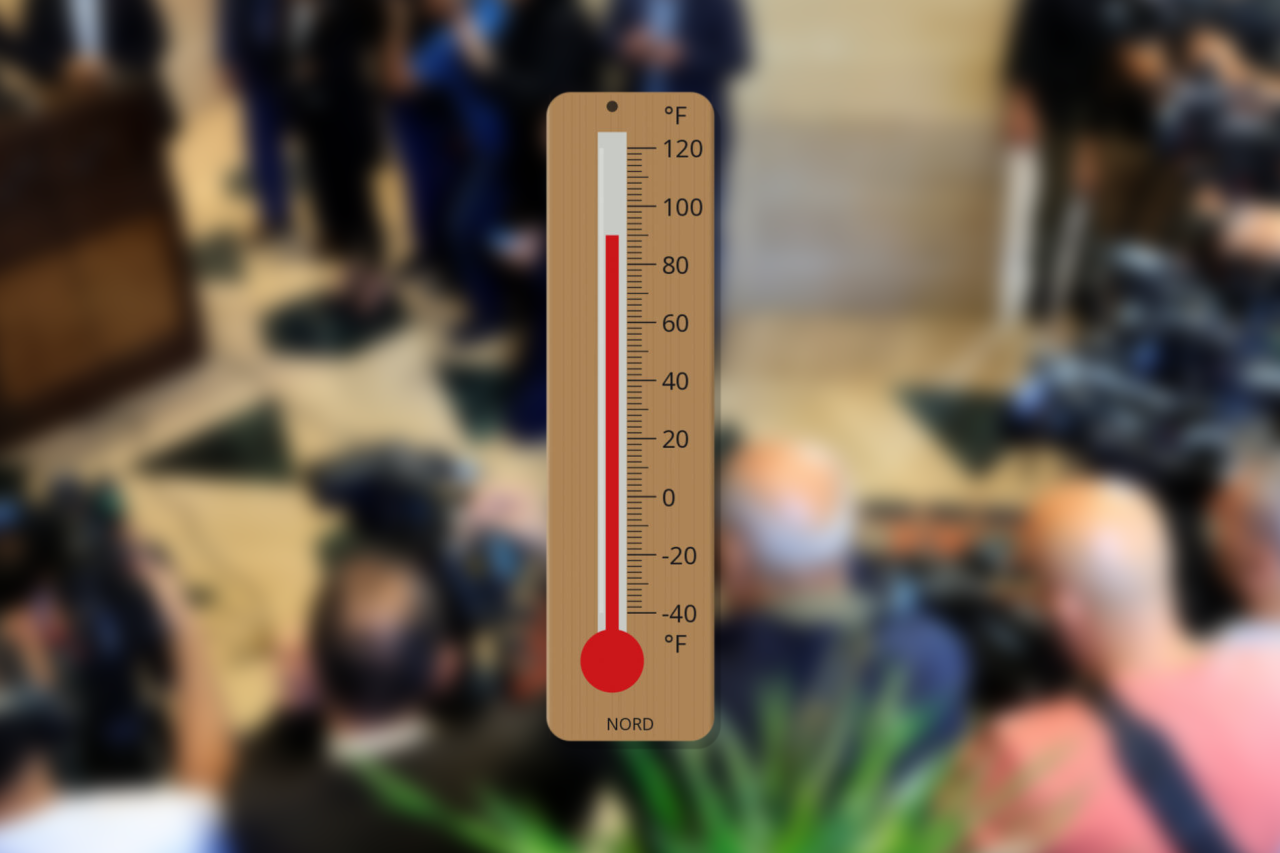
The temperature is 90 °F
